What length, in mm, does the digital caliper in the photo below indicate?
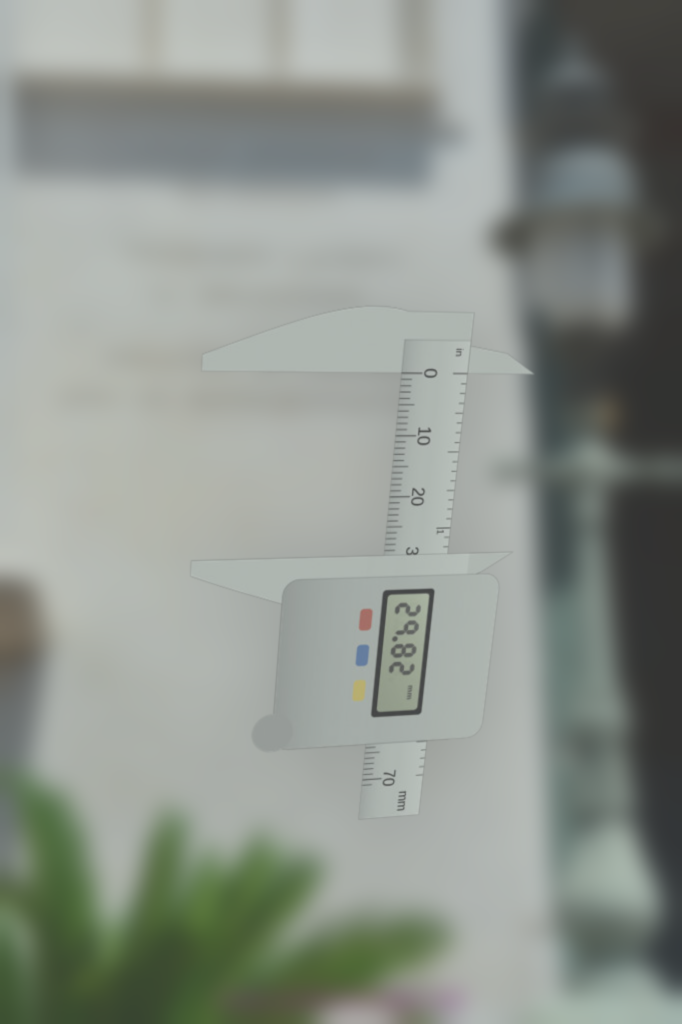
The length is 29.82 mm
